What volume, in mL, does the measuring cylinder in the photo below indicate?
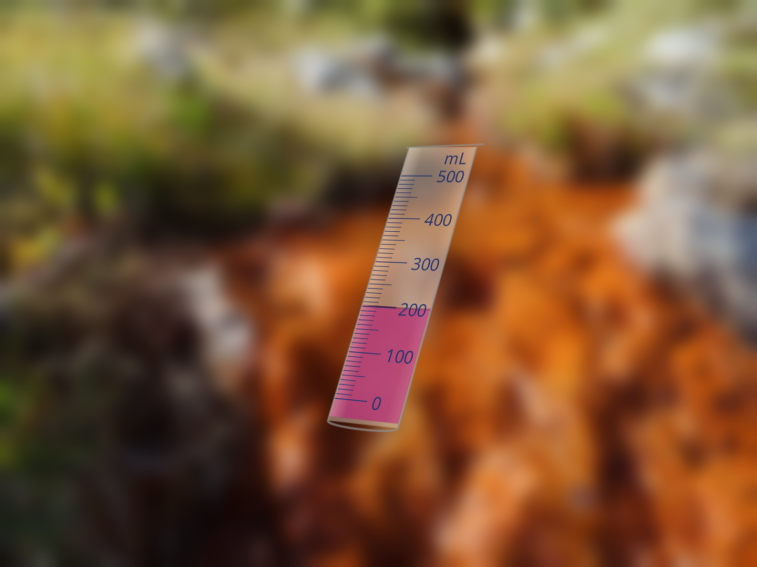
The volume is 200 mL
